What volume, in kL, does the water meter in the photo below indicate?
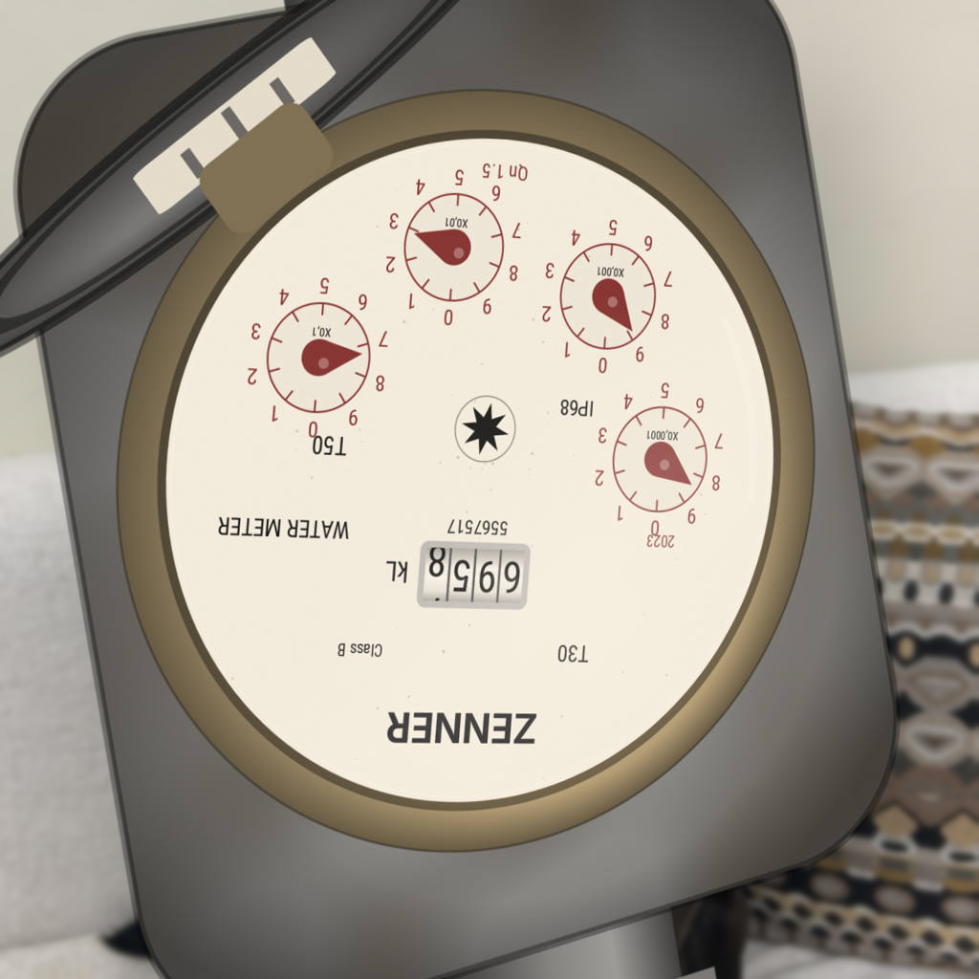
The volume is 6957.7288 kL
